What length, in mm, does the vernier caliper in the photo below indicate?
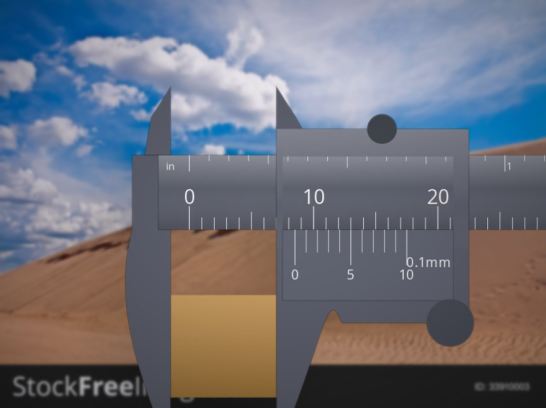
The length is 8.5 mm
